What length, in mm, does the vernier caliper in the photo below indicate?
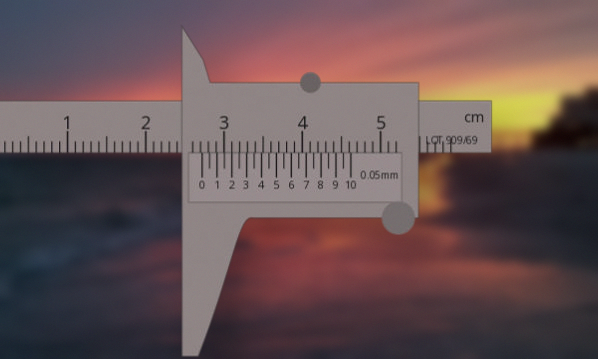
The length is 27.2 mm
